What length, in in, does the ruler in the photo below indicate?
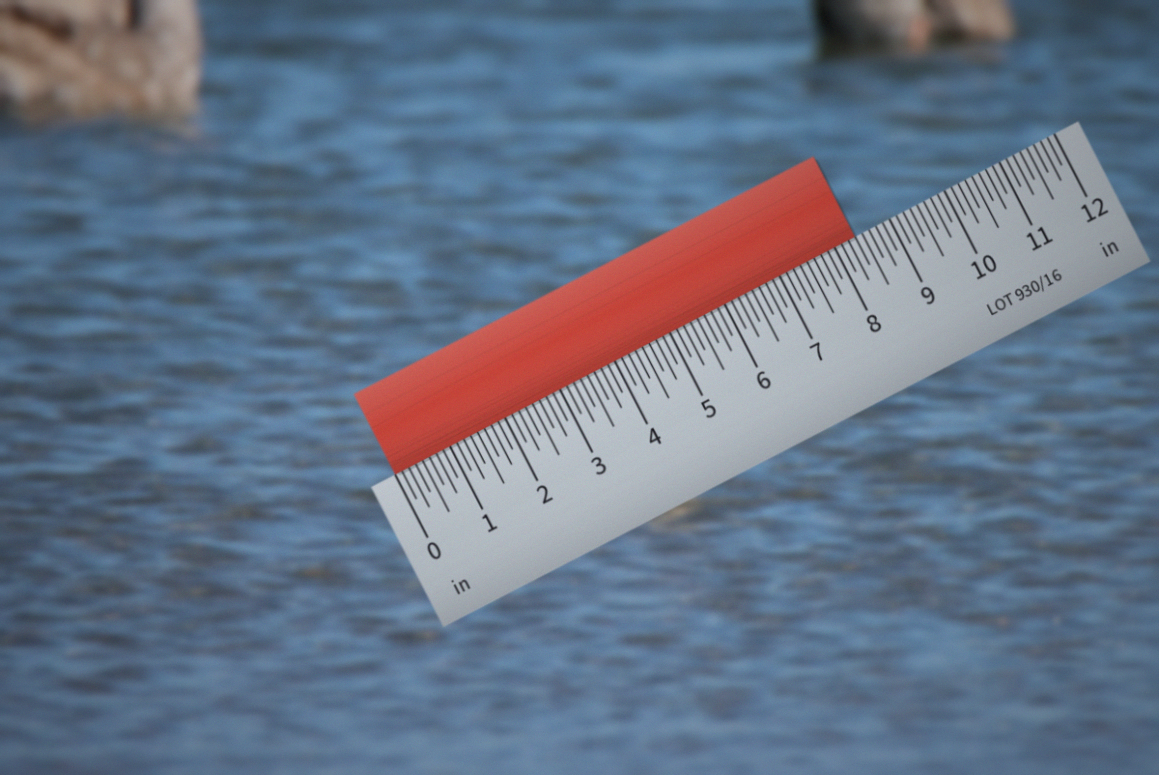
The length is 8.375 in
